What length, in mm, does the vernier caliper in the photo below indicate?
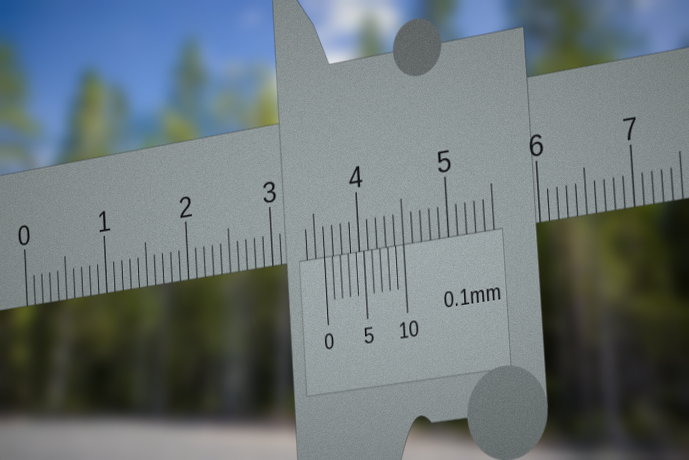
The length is 36.0 mm
